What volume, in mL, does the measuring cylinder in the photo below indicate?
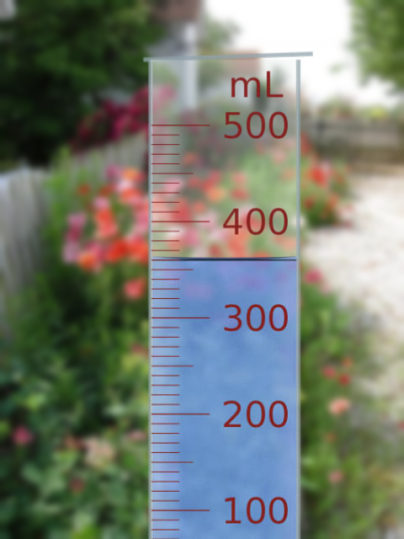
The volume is 360 mL
